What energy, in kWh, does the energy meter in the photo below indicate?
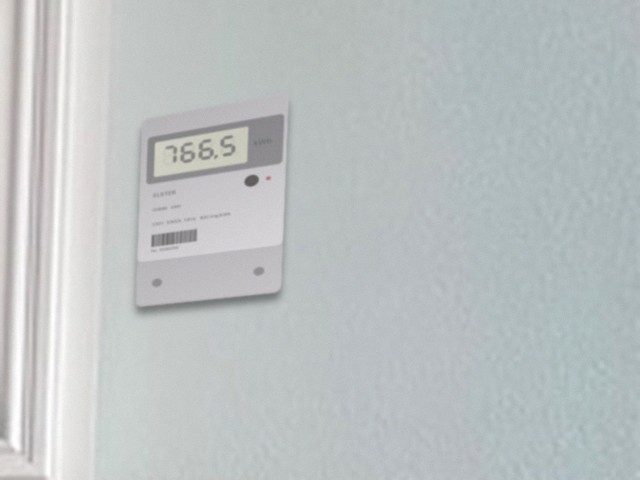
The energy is 766.5 kWh
